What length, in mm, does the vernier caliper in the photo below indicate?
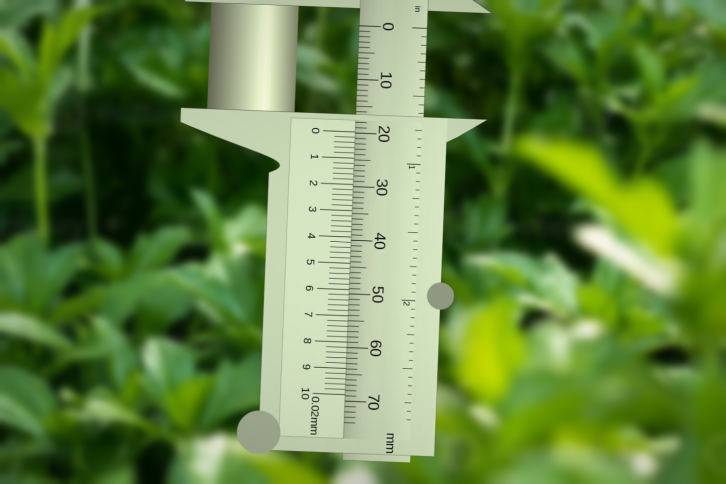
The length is 19.8 mm
